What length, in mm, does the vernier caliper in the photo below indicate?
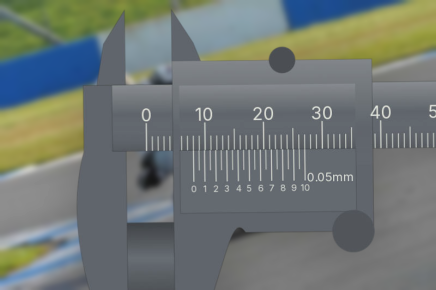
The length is 8.0 mm
